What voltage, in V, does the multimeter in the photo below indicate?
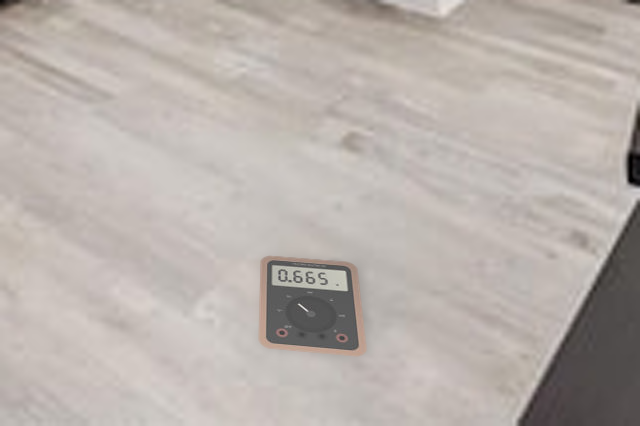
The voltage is 0.665 V
